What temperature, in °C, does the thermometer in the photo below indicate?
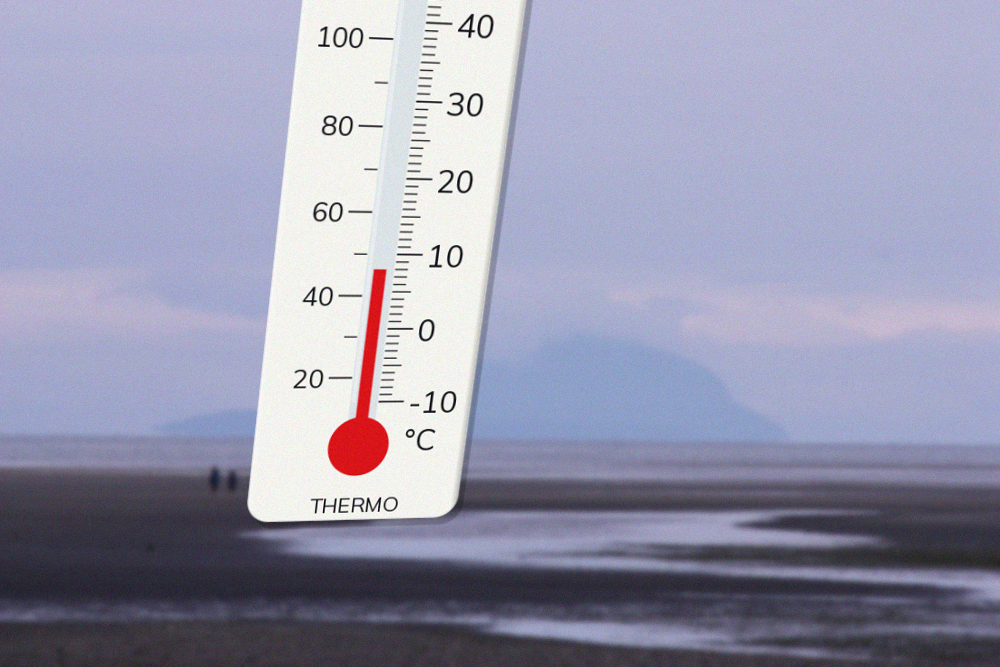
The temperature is 8 °C
